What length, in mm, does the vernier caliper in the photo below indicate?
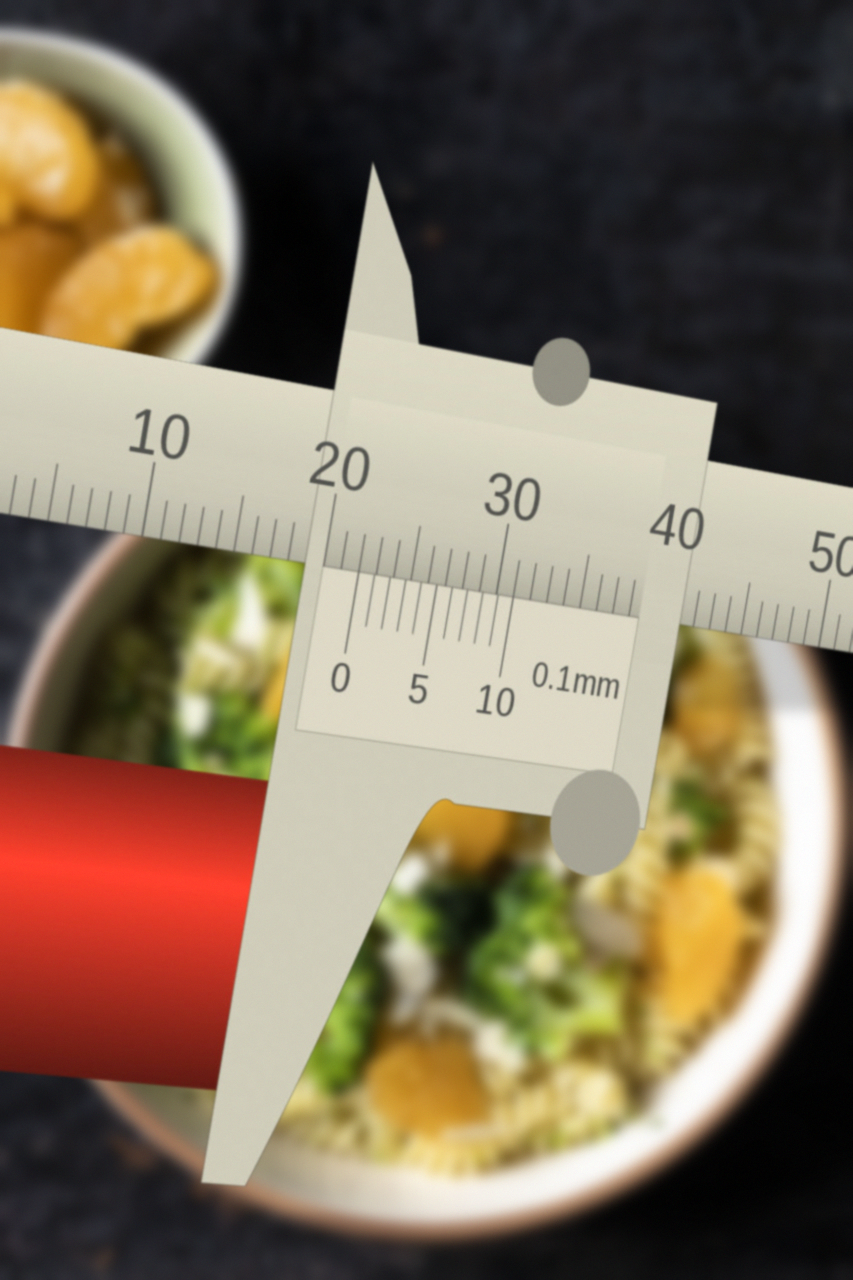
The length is 22.0 mm
